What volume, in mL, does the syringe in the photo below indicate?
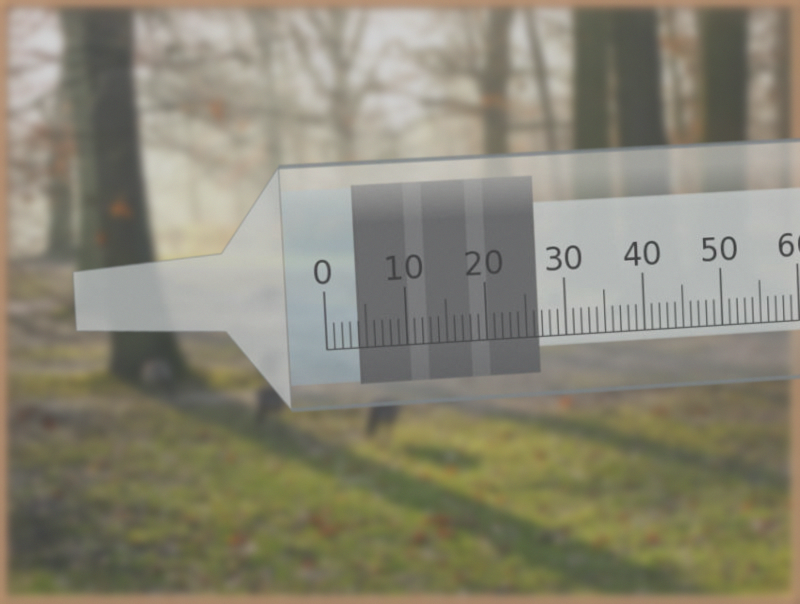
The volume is 4 mL
